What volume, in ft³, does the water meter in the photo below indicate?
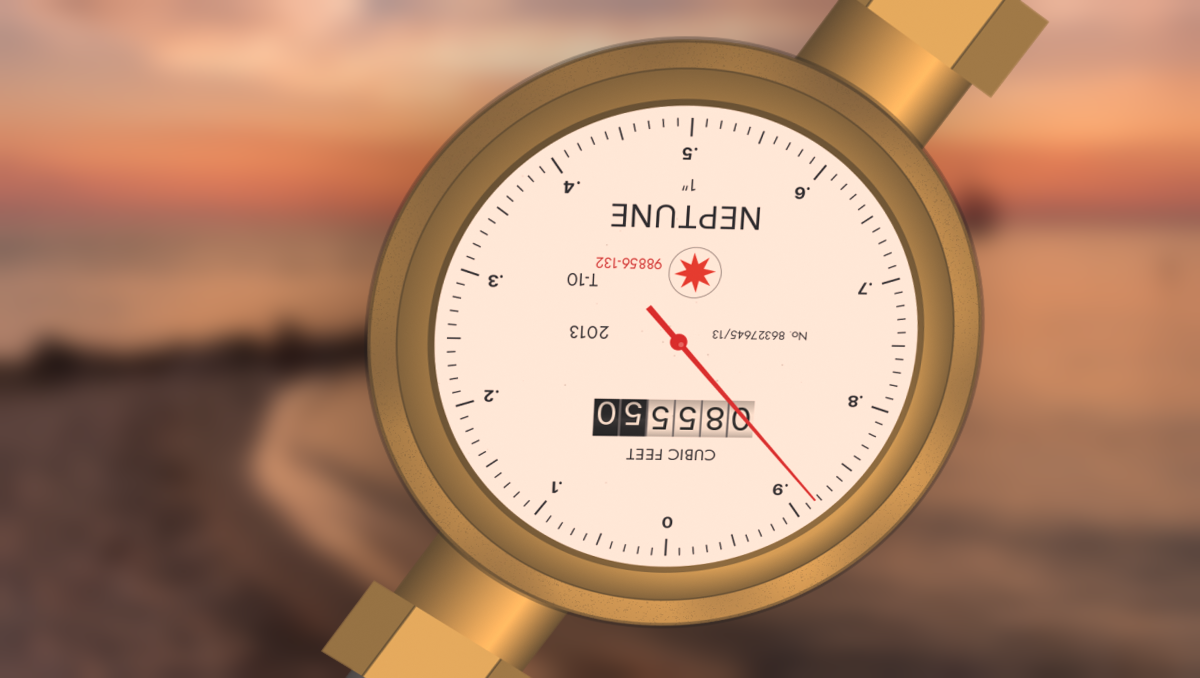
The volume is 85549.88 ft³
